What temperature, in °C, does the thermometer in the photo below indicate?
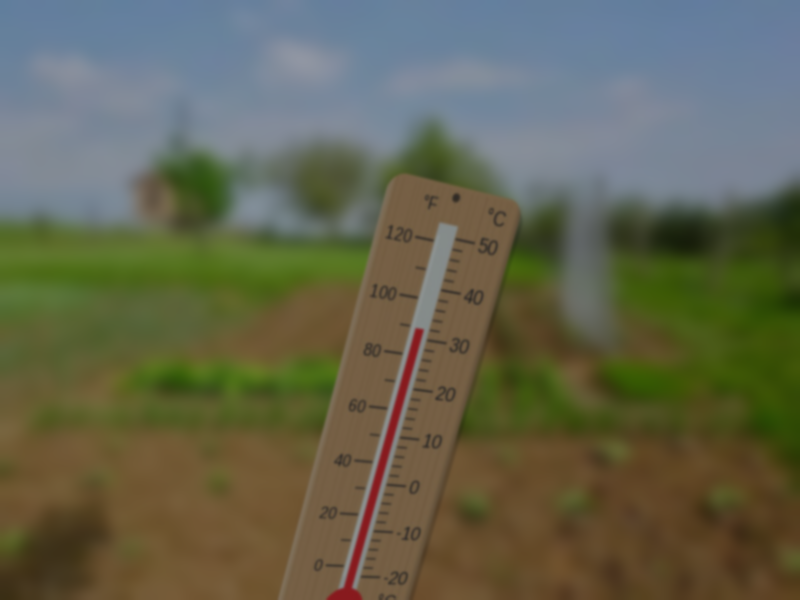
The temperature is 32 °C
